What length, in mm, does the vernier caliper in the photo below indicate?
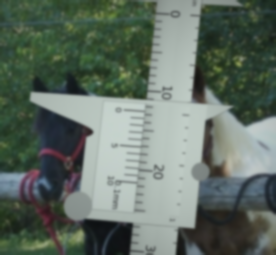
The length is 12.6 mm
